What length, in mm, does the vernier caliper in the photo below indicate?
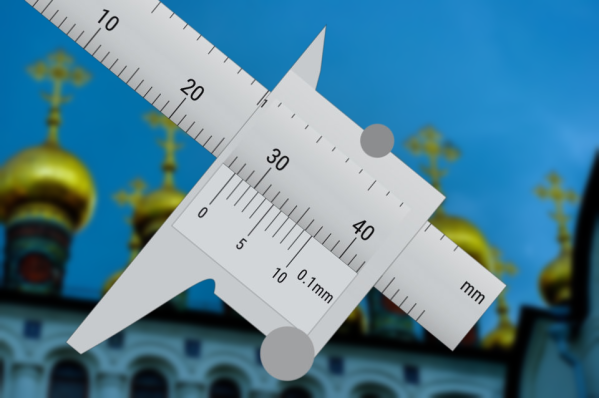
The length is 27.8 mm
